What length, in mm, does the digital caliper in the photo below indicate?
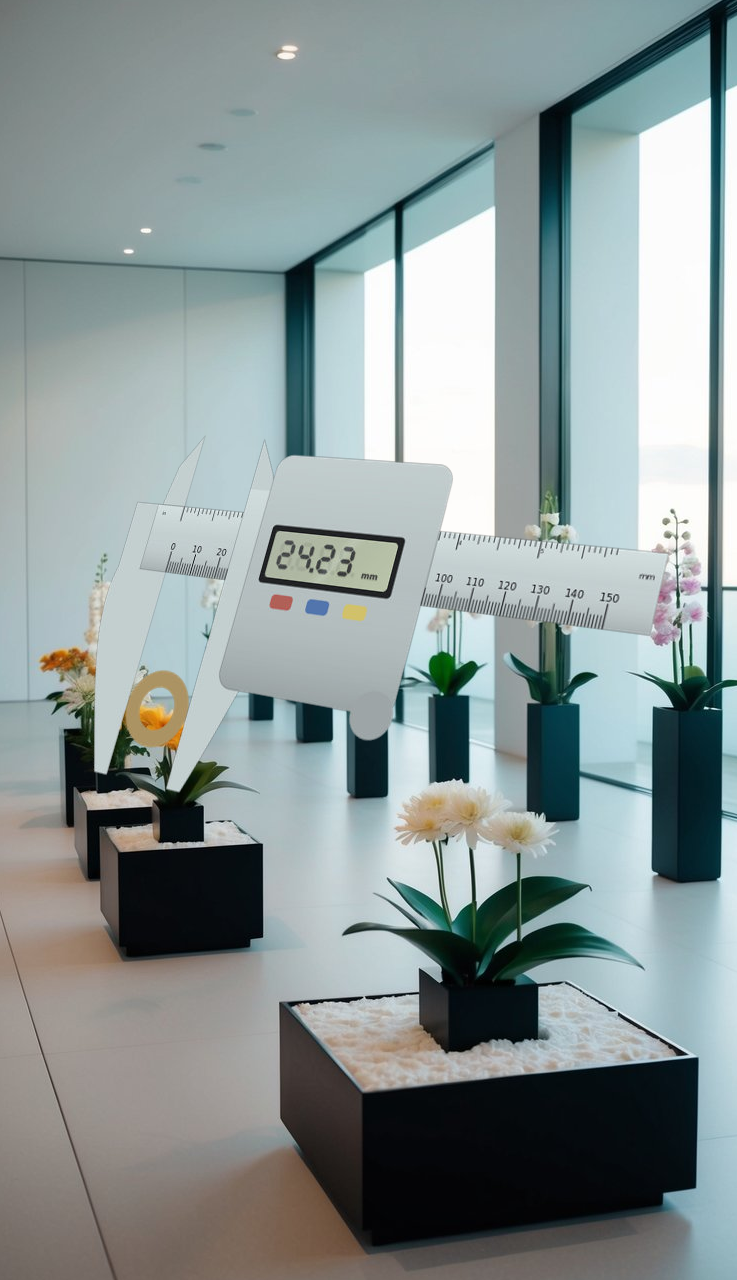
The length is 24.23 mm
